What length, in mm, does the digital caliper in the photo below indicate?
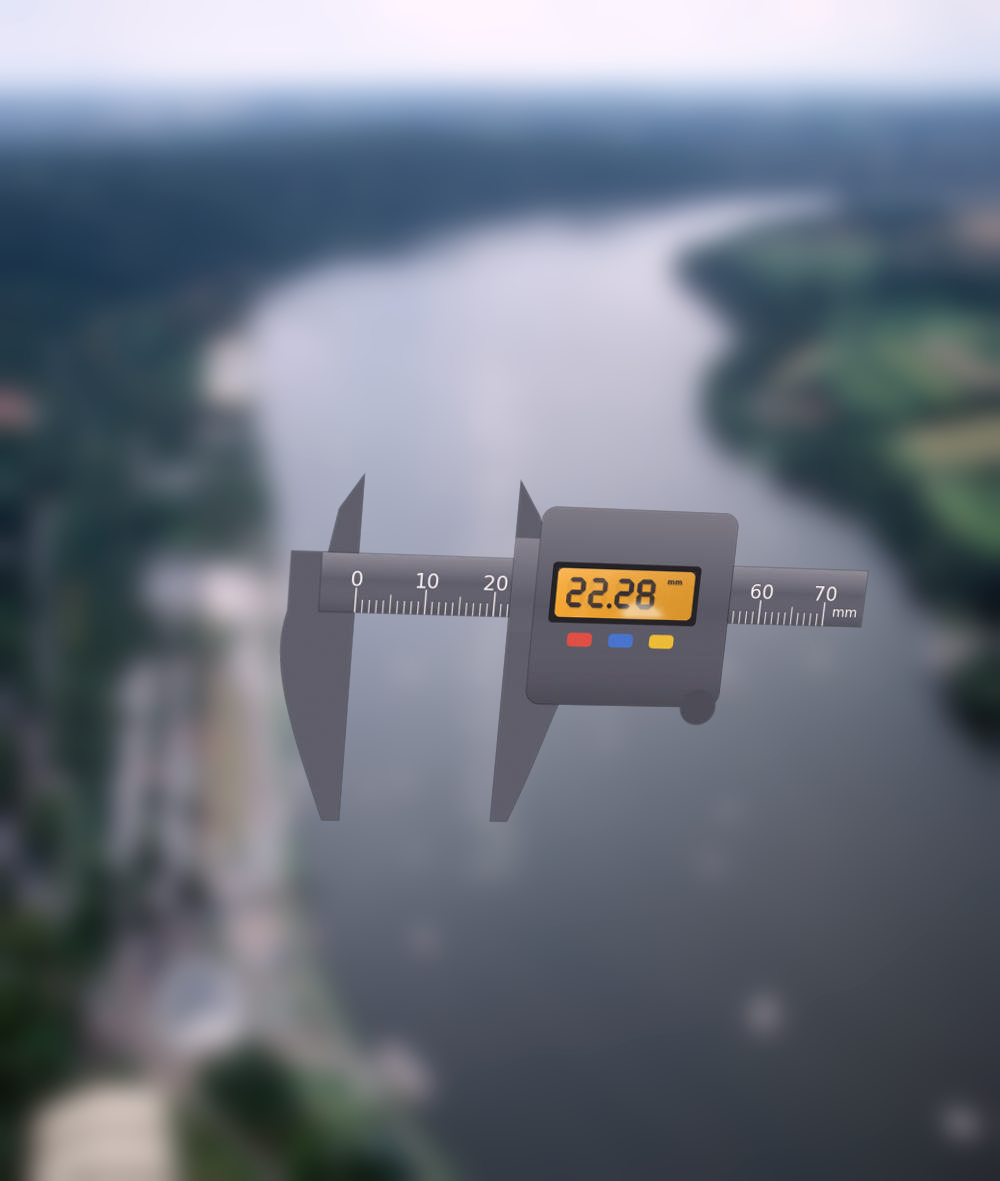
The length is 22.28 mm
